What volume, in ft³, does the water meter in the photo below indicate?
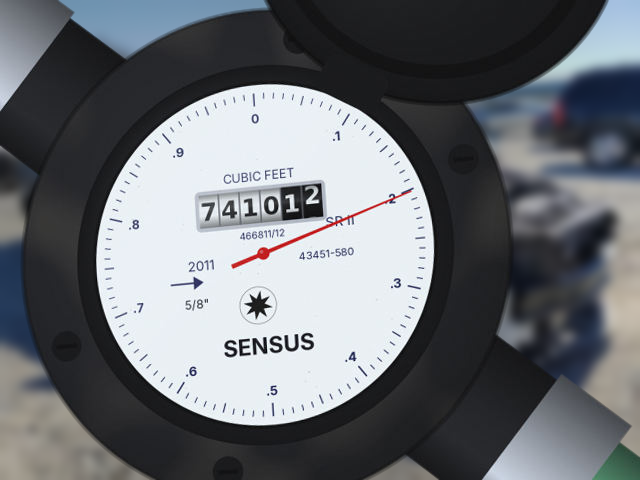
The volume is 741012.20 ft³
